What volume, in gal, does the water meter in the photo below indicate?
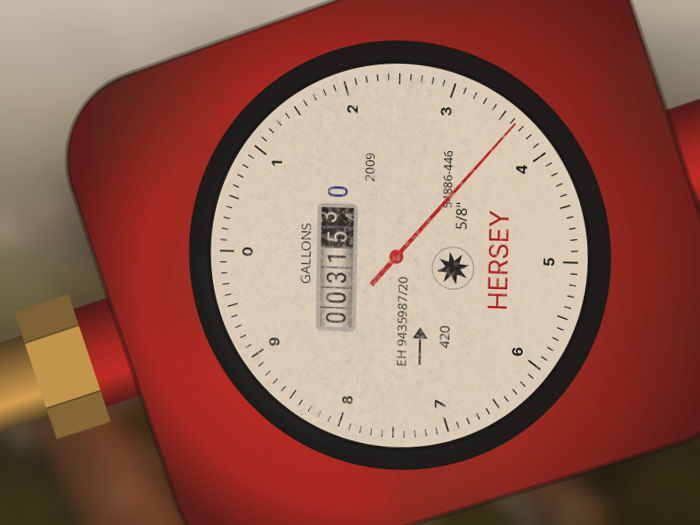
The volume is 31533.6 gal
